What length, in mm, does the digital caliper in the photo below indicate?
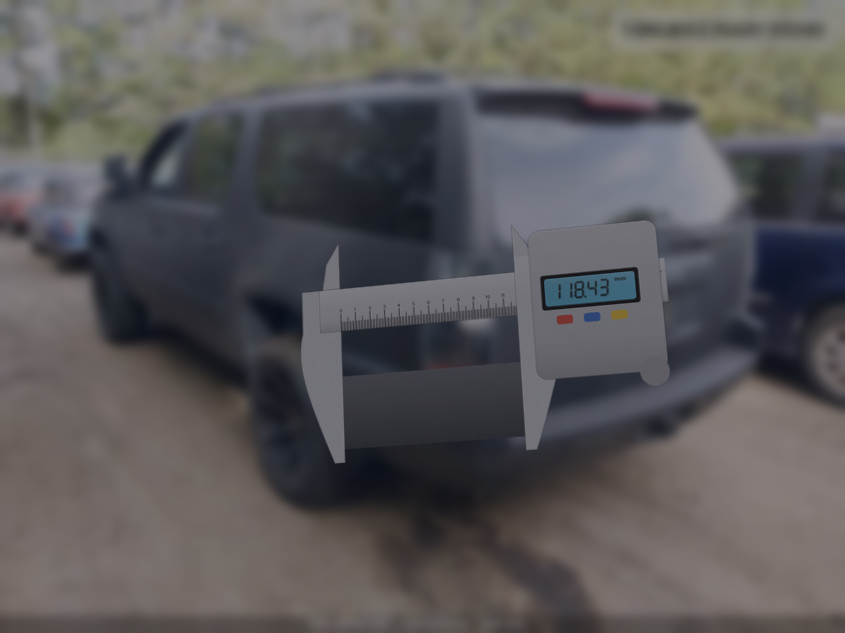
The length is 118.43 mm
